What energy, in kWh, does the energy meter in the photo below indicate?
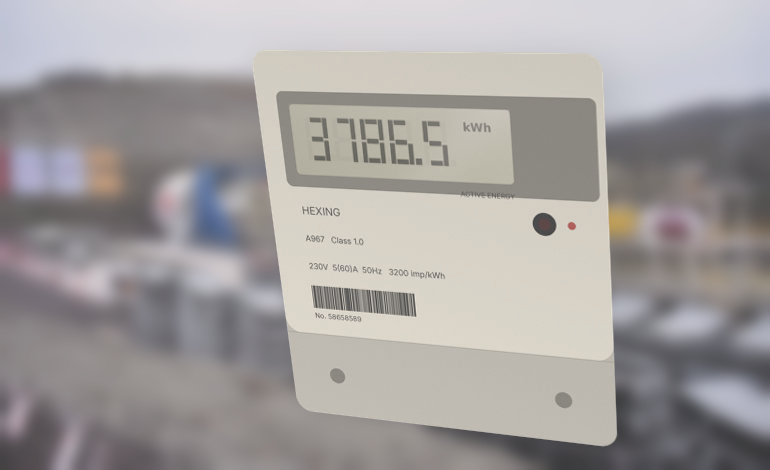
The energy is 3786.5 kWh
